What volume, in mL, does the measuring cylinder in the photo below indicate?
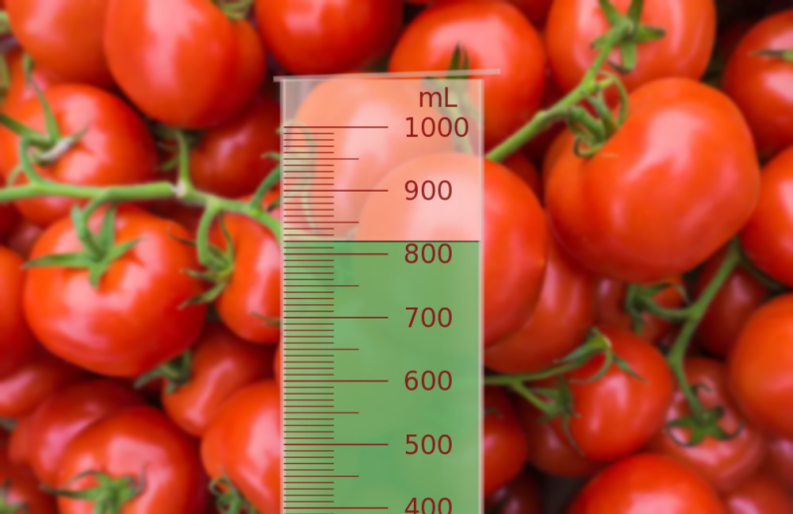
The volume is 820 mL
